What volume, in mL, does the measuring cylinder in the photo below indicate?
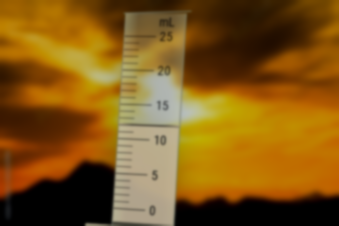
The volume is 12 mL
